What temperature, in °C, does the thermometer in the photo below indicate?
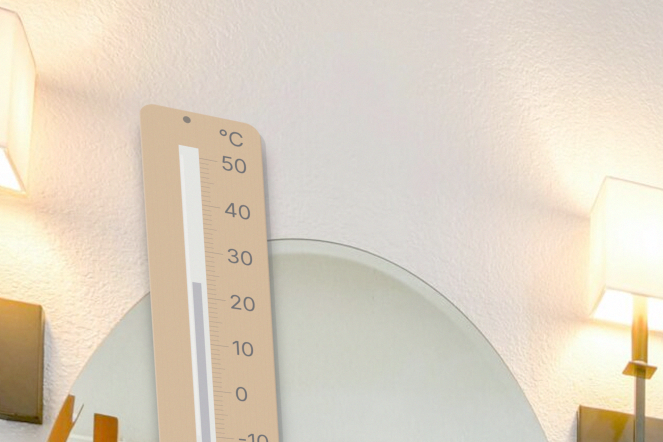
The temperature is 23 °C
